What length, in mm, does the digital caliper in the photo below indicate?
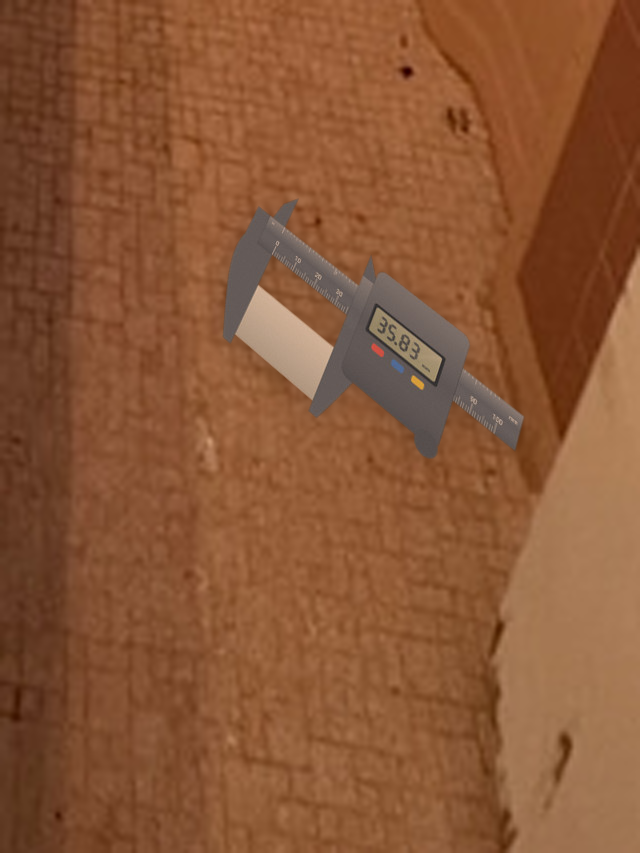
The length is 35.83 mm
